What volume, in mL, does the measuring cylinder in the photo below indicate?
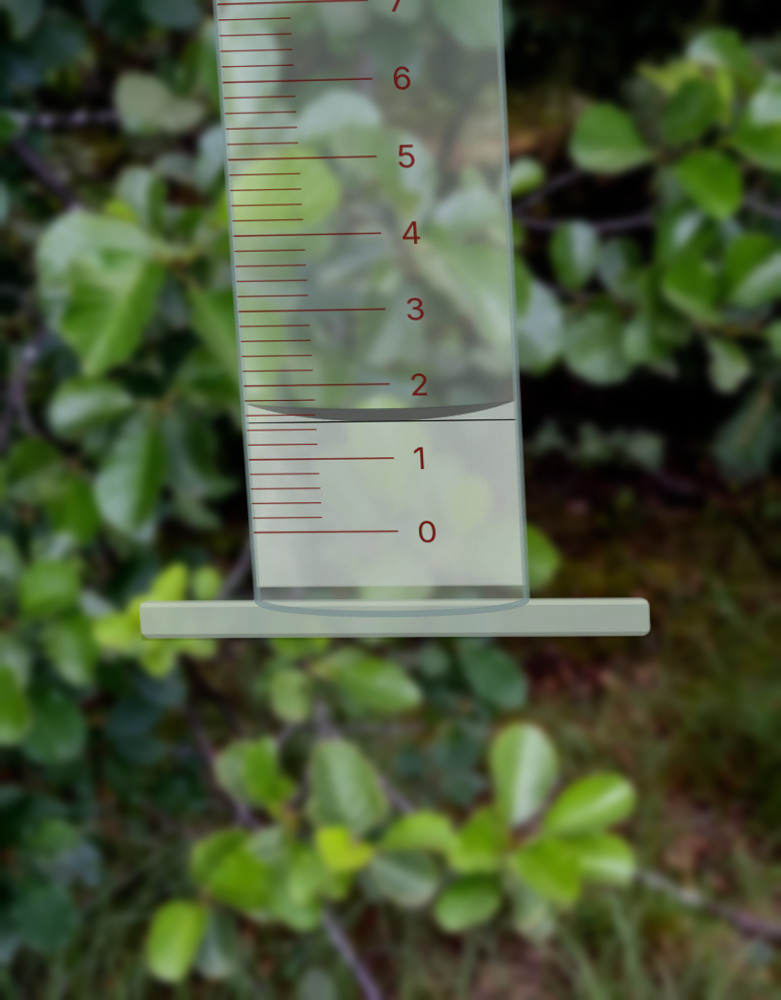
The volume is 1.5 mL
